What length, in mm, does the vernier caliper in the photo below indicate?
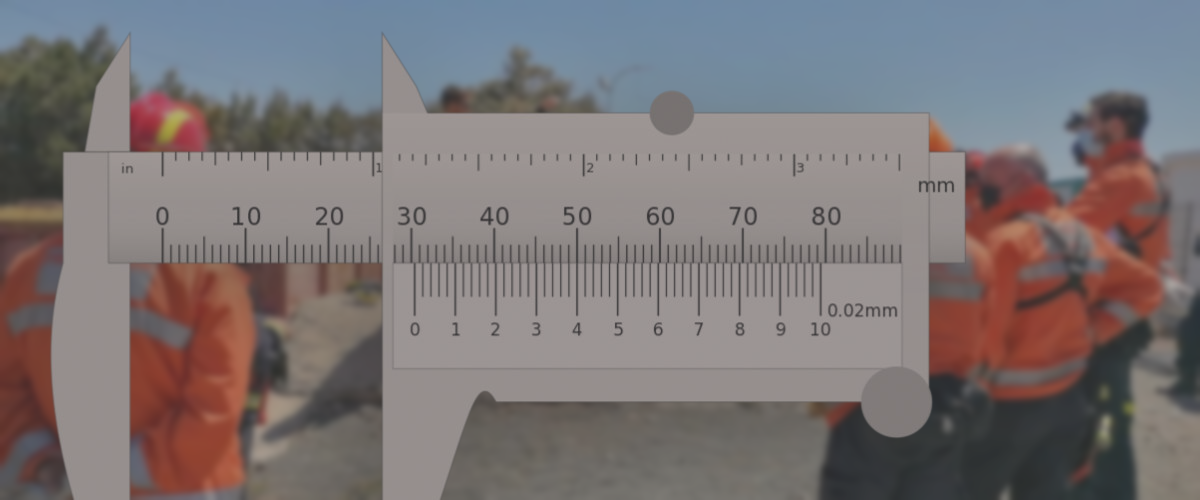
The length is 30.4 mm
